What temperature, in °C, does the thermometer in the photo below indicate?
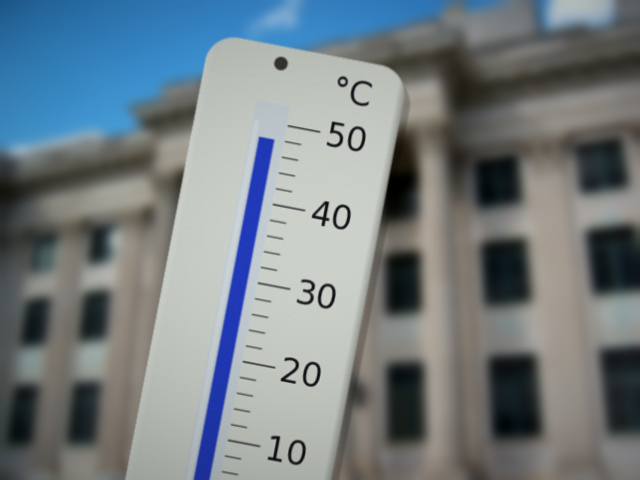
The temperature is 48 °C
